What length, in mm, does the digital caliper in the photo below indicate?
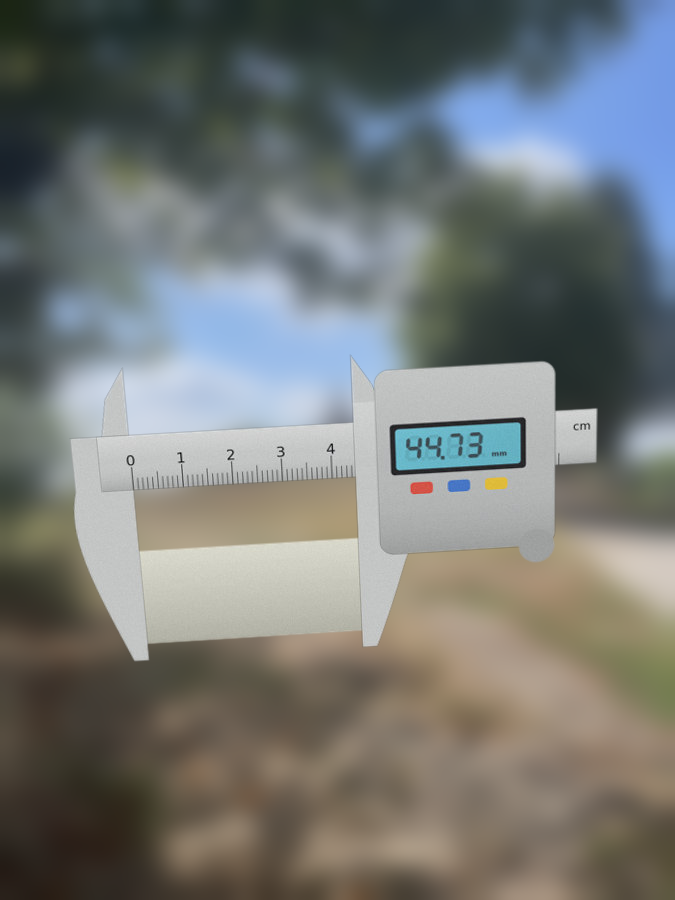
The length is 44.73 mm
